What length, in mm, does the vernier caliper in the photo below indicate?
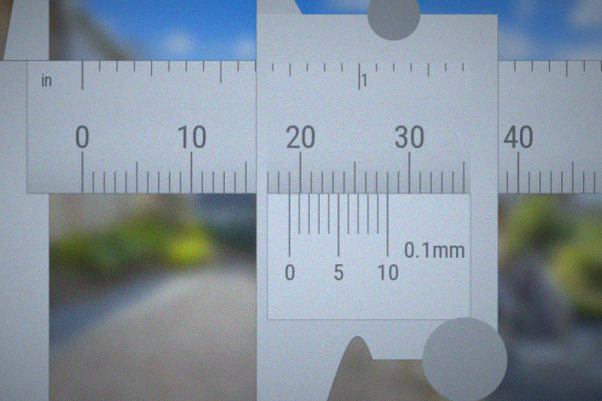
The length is 19.0 mm
